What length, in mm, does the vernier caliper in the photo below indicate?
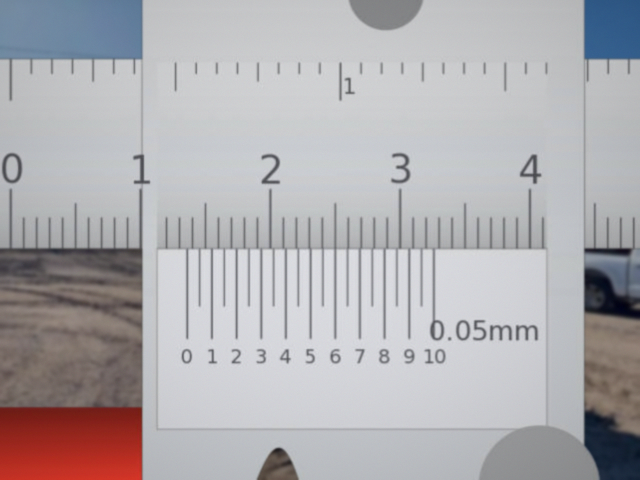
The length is 13.6 mm
